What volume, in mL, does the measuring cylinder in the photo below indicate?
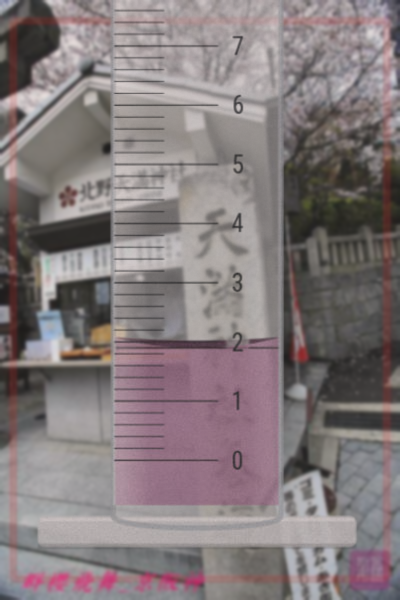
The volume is 1.9 mL
